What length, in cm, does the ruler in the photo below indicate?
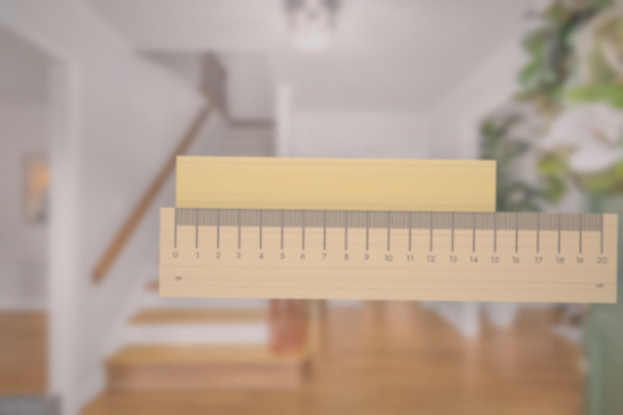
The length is 15 cm
